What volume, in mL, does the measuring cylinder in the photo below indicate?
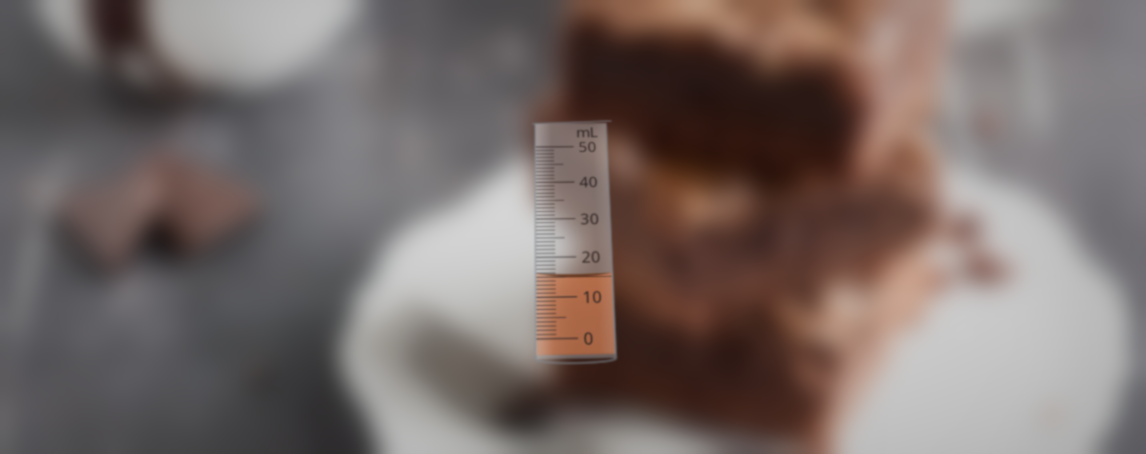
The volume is 15 mL
